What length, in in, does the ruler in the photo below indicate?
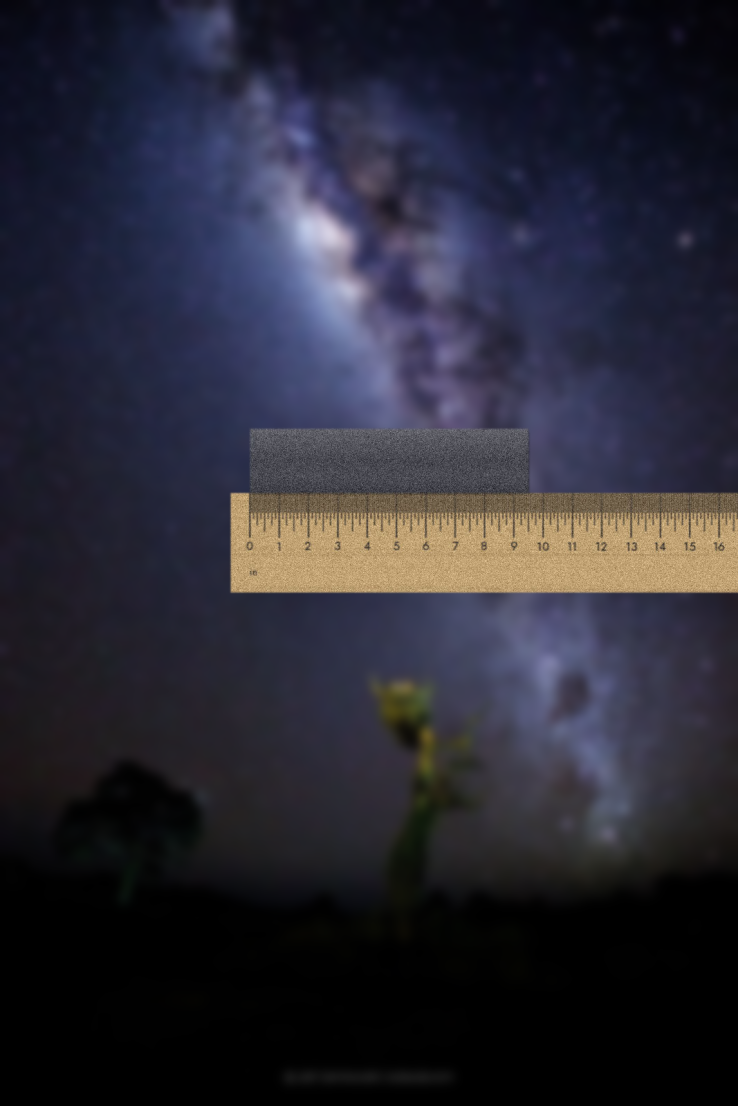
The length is 9.5 in
